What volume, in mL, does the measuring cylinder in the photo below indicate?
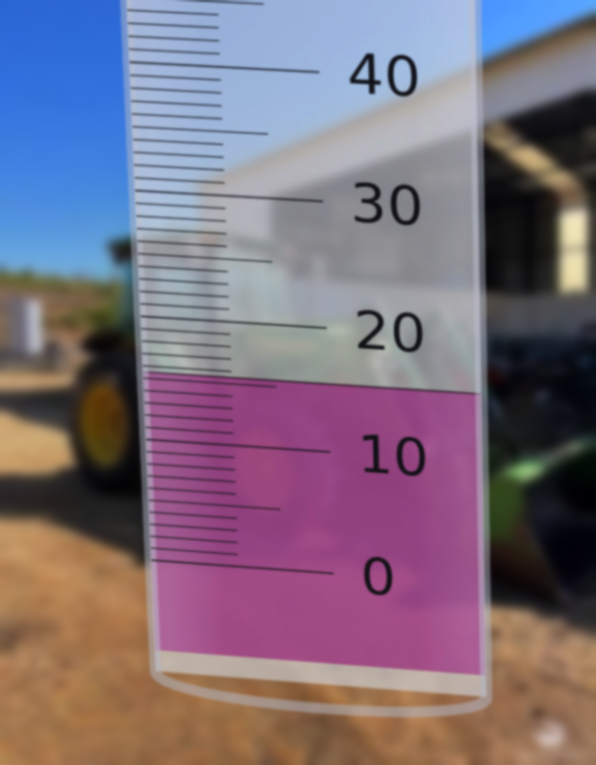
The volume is 15.5 mL
